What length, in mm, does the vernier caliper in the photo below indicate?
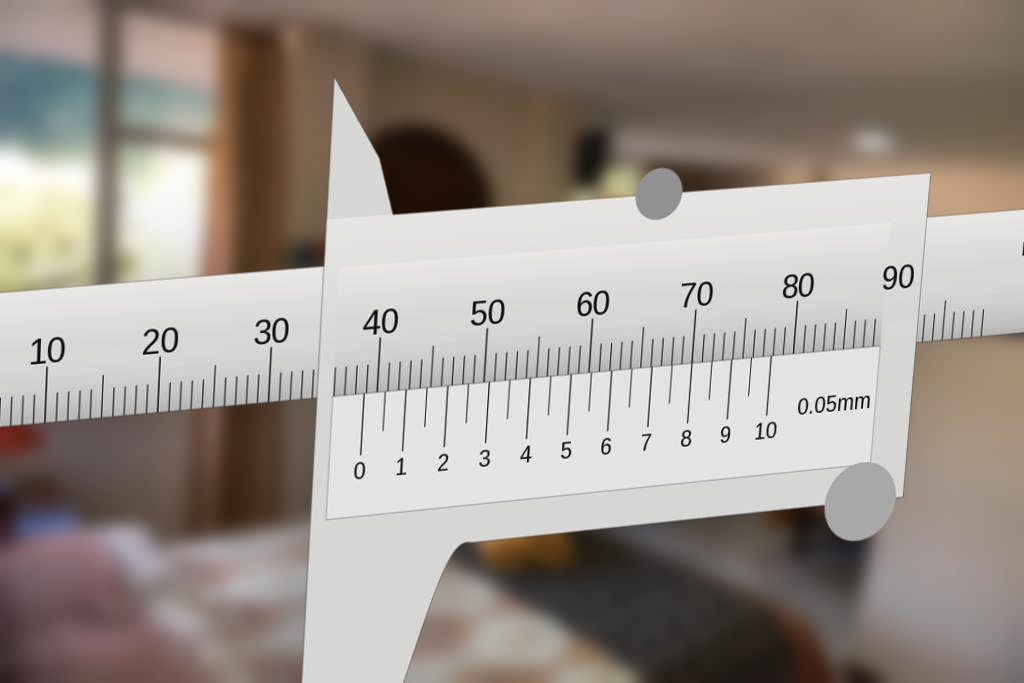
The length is 38.8 mm
